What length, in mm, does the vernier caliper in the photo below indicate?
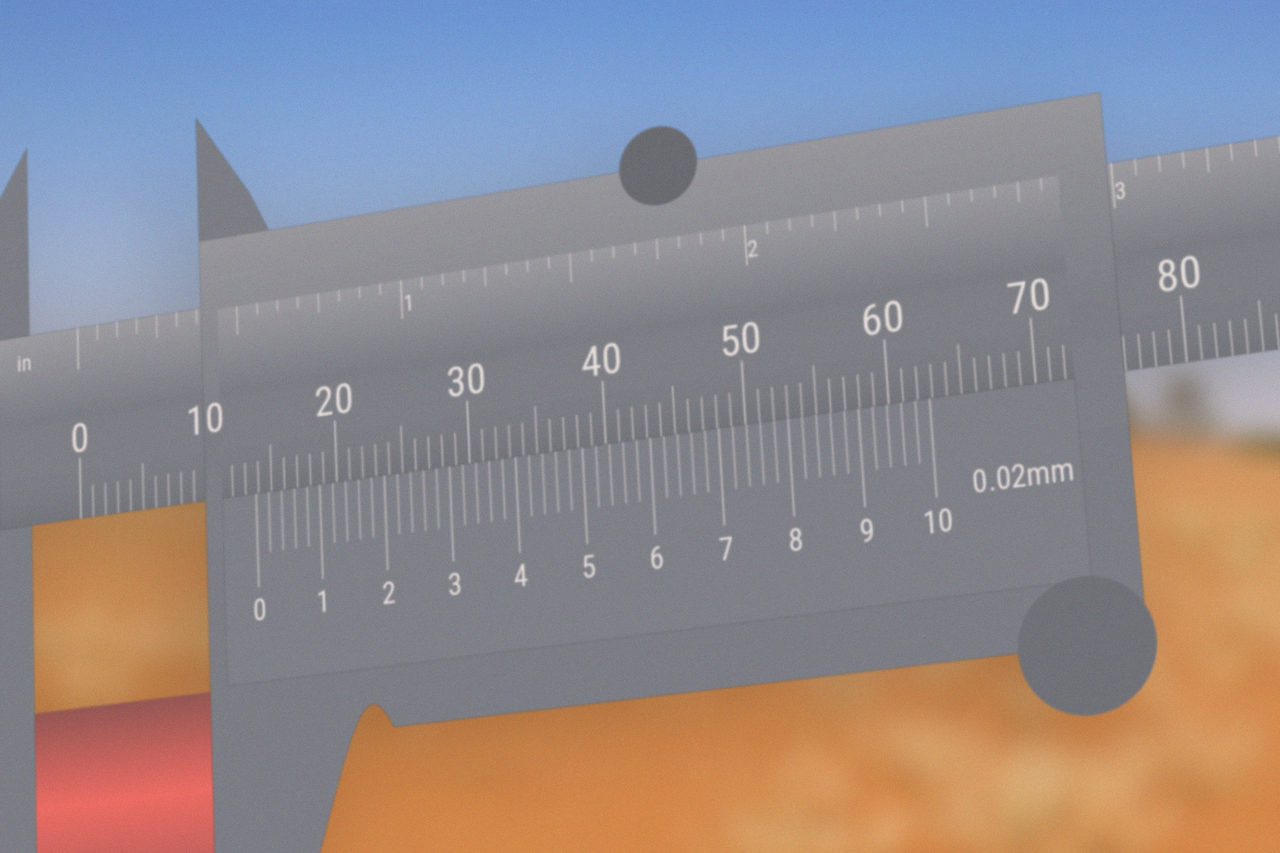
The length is 13.8 mm
